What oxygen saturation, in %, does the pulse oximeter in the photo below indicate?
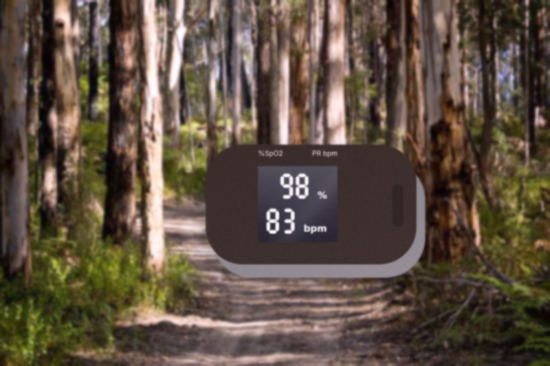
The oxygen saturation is 98 %
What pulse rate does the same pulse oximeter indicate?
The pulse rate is 83 bpm
